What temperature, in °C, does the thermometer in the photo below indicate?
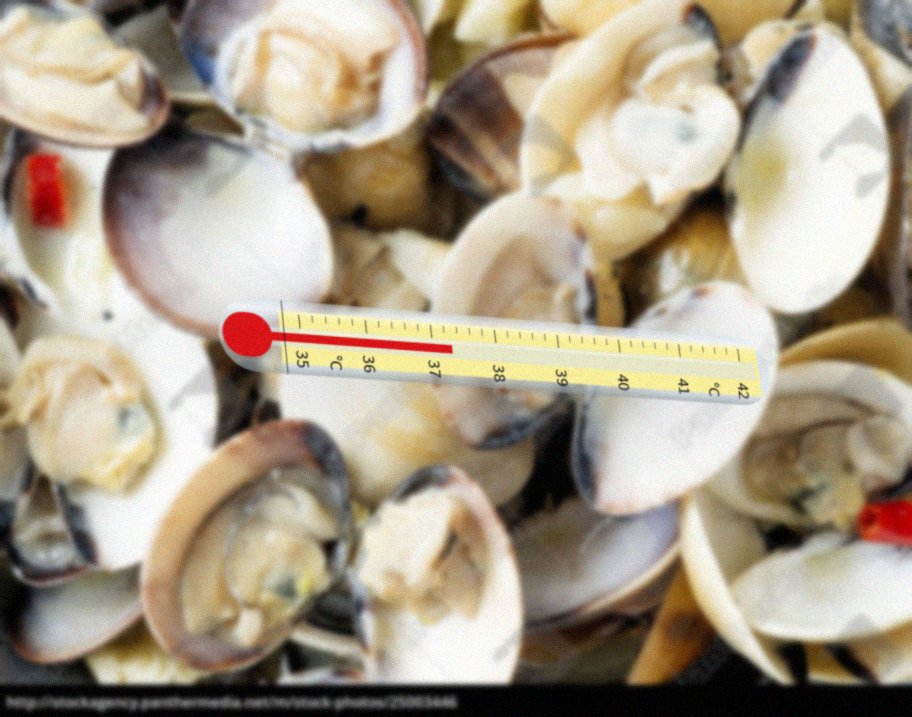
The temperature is 37.3 °C
